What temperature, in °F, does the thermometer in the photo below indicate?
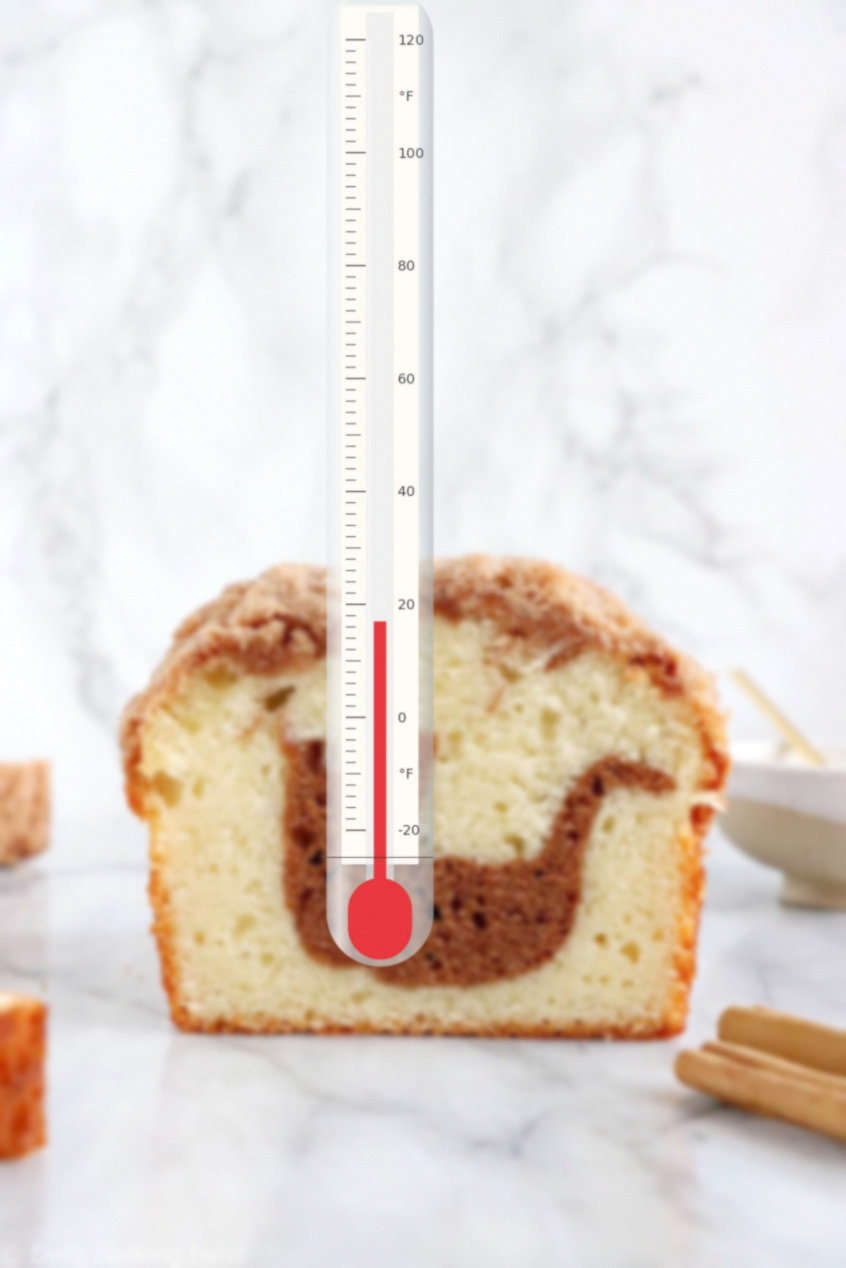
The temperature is 17 °F
